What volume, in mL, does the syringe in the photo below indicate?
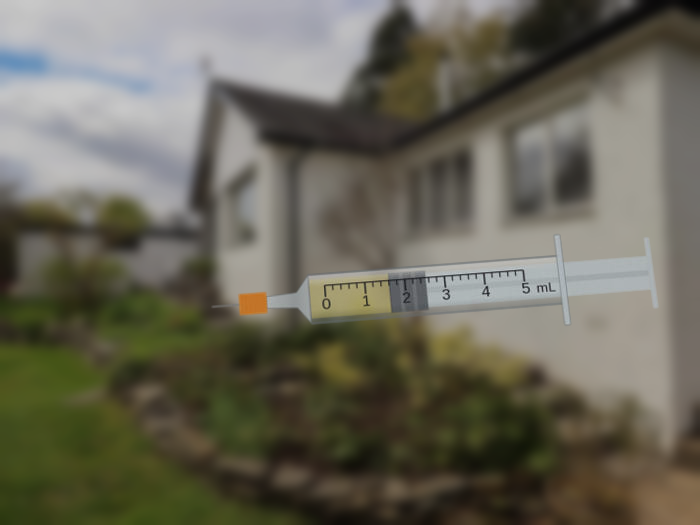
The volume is 1.6 mL
